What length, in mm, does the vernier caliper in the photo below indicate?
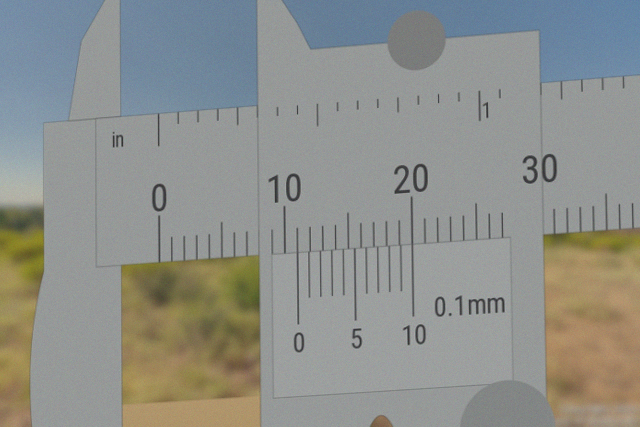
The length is 11.0 mm
